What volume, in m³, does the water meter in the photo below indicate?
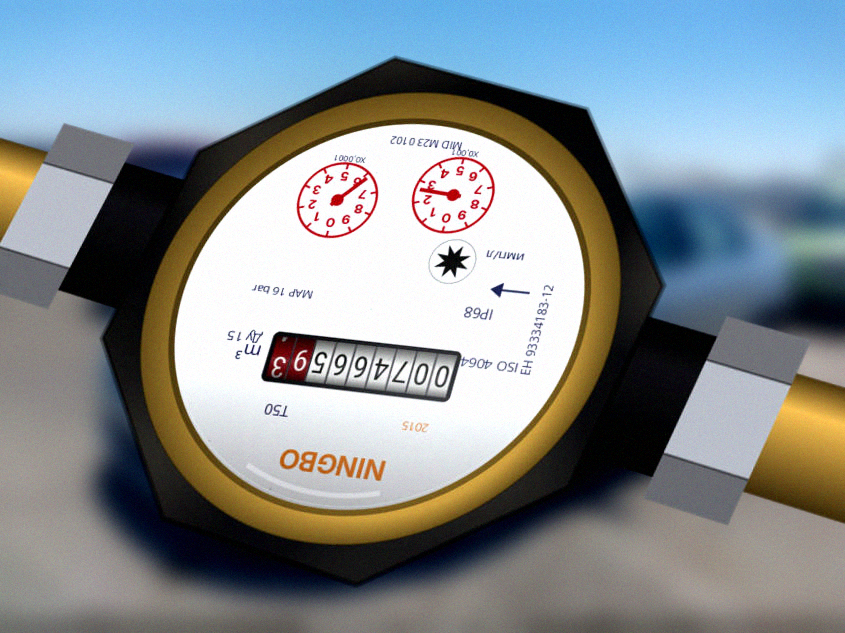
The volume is 74665.9326 m³
